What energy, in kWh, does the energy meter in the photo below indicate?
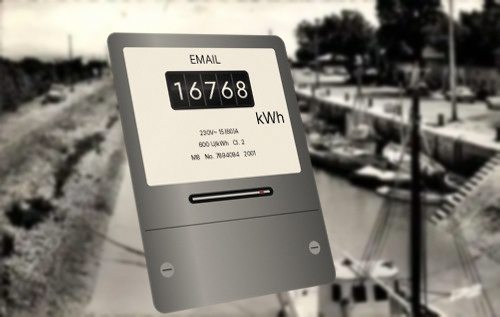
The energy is 16768 kWh
